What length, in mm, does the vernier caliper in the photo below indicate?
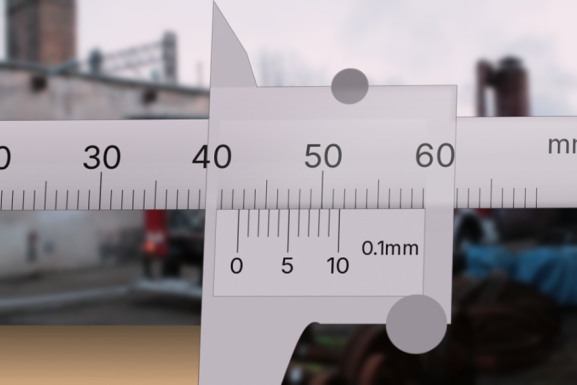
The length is 42.6 mm
